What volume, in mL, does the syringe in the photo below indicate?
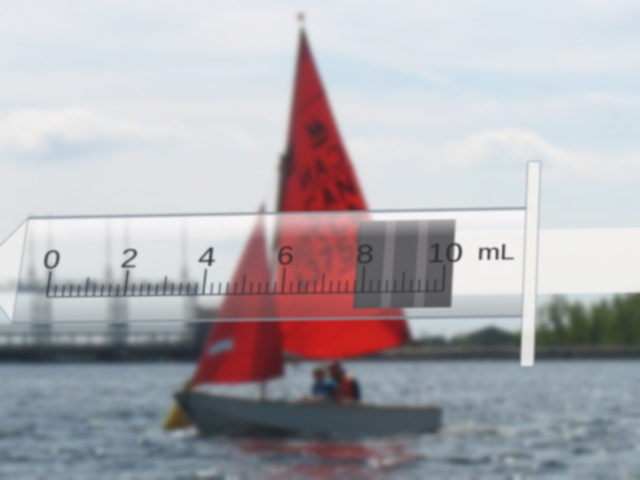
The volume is 7.8 mL
